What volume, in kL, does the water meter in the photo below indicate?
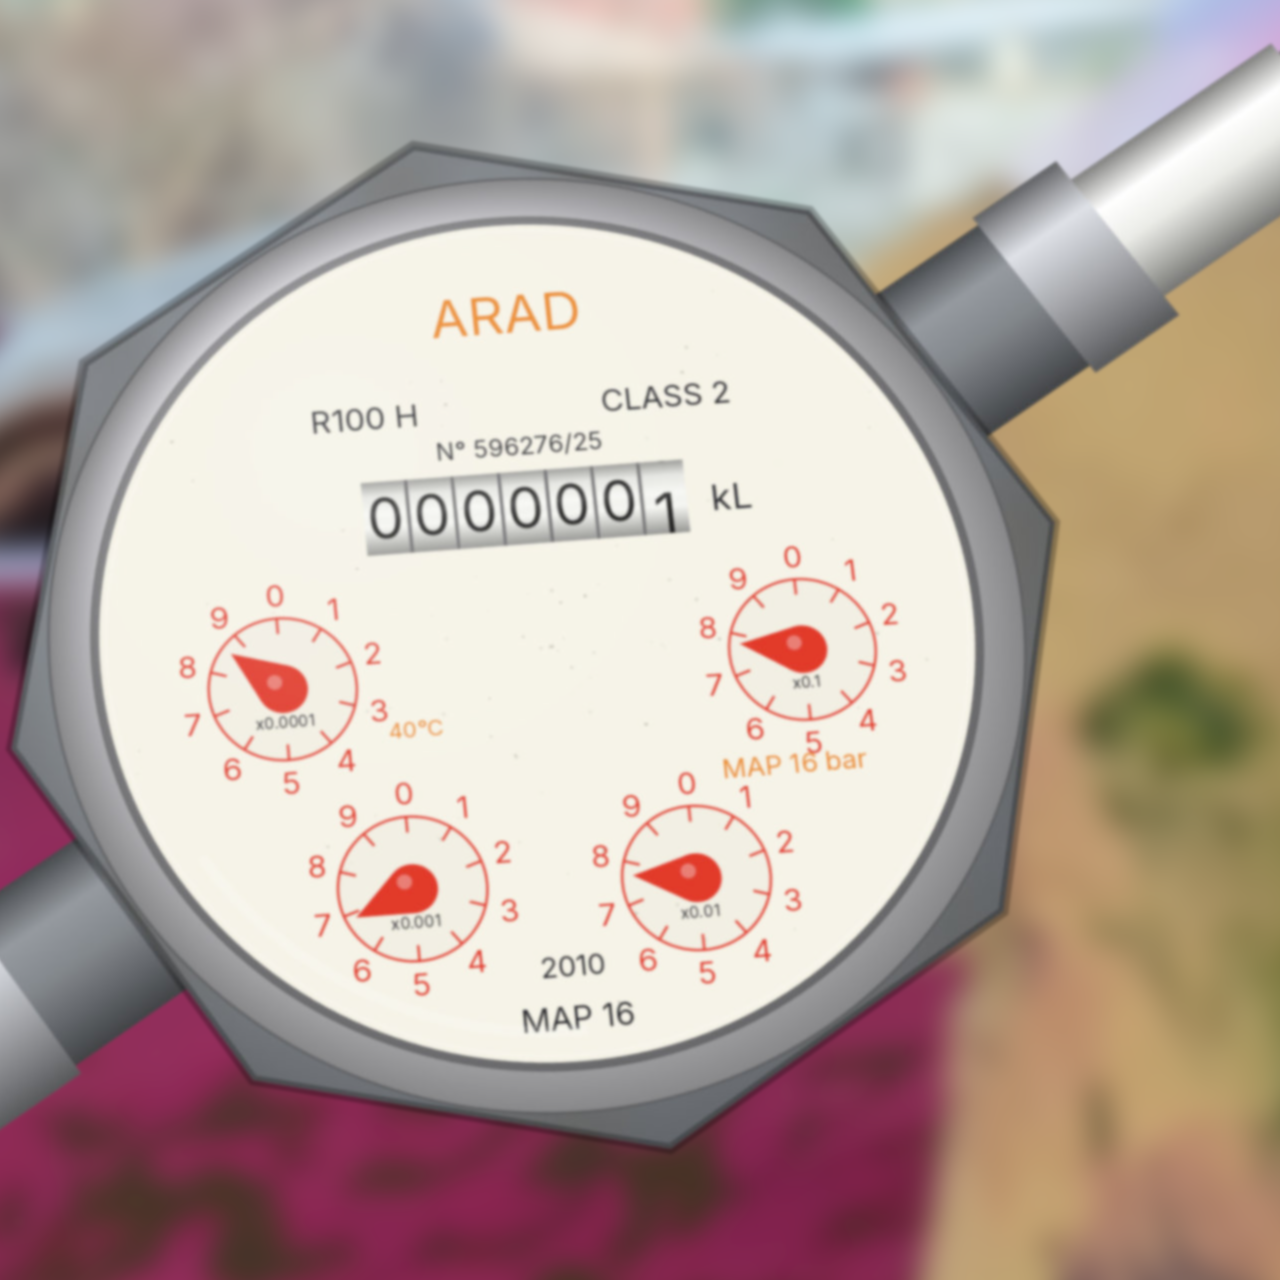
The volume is 0.7768 kL
